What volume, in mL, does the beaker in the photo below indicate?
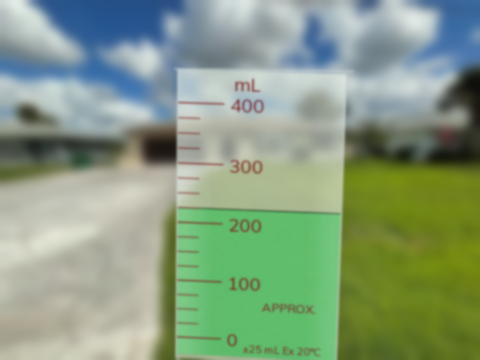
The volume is 225 mL
